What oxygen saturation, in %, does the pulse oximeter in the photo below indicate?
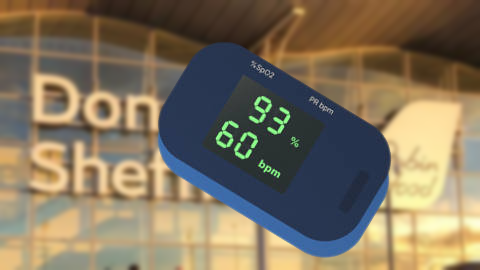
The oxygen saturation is 93 %
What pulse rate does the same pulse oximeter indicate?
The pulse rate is 60 bpm
